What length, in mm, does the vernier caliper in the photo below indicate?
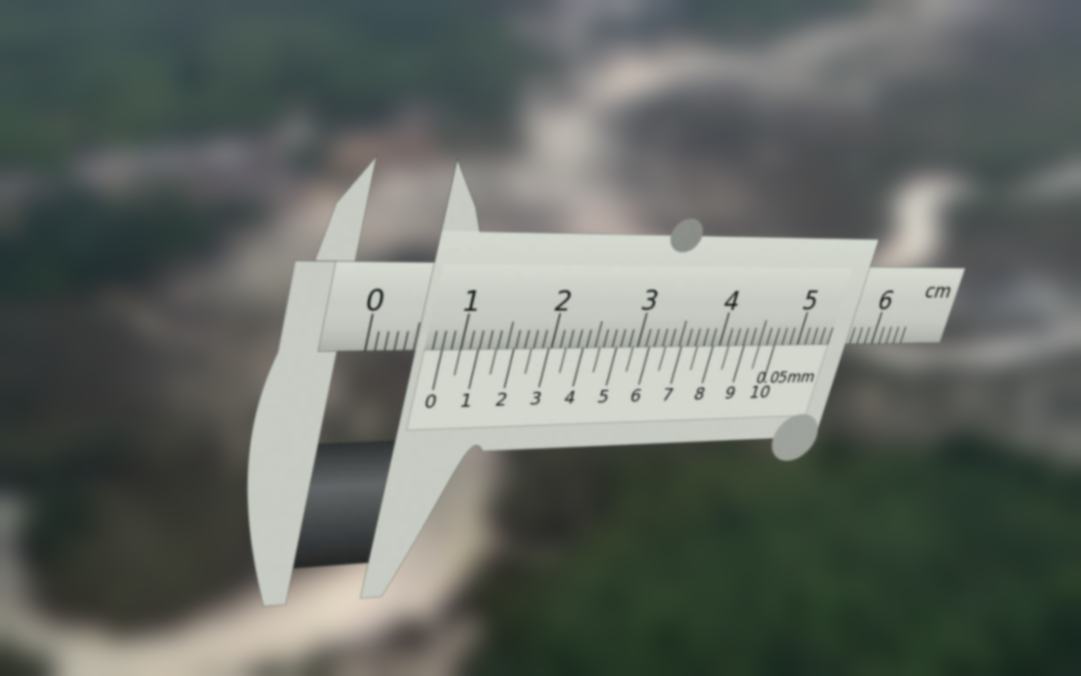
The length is 8.0 mm
